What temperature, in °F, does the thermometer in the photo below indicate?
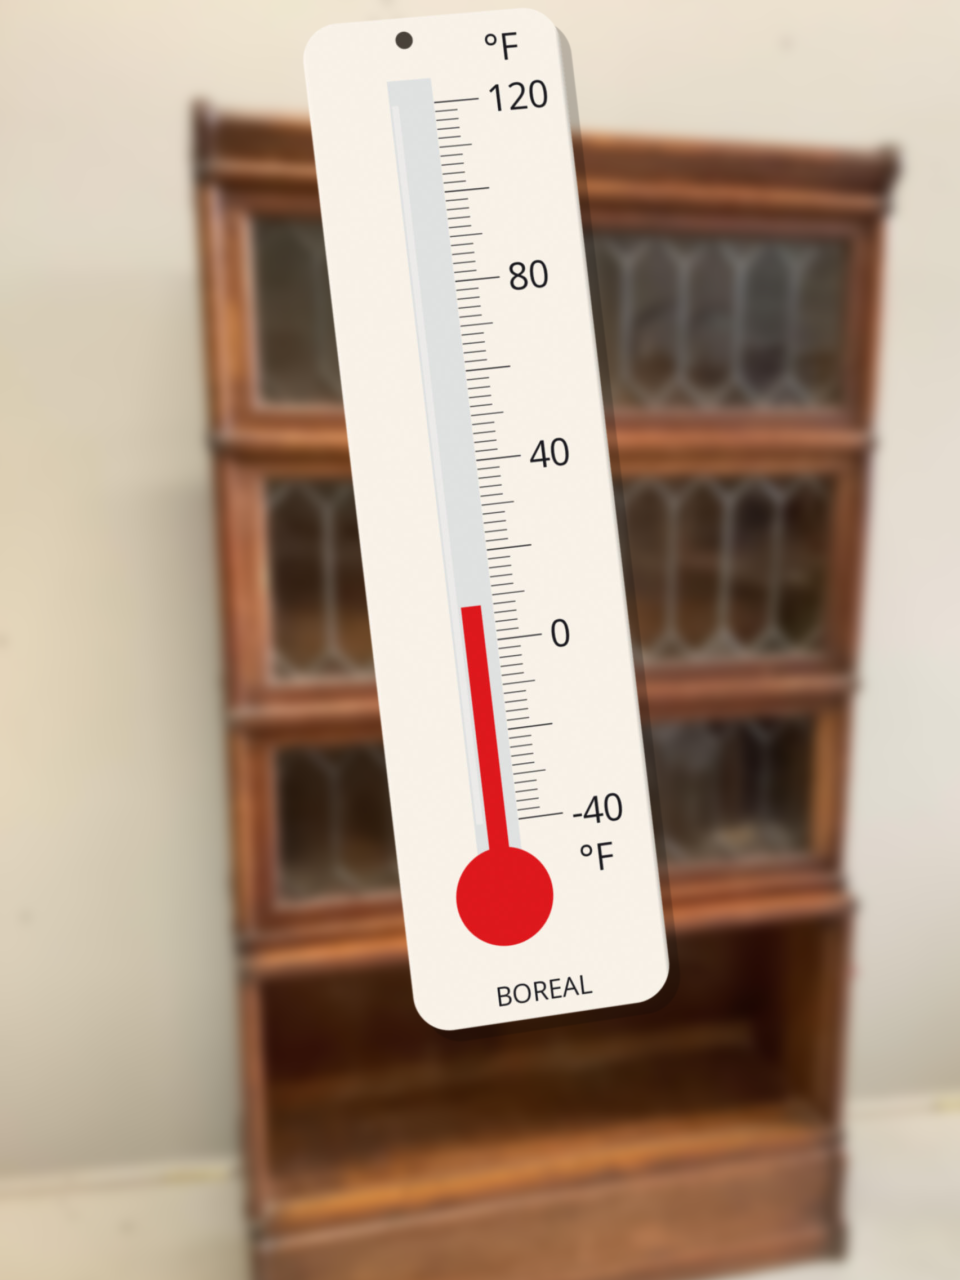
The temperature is 8 °F
